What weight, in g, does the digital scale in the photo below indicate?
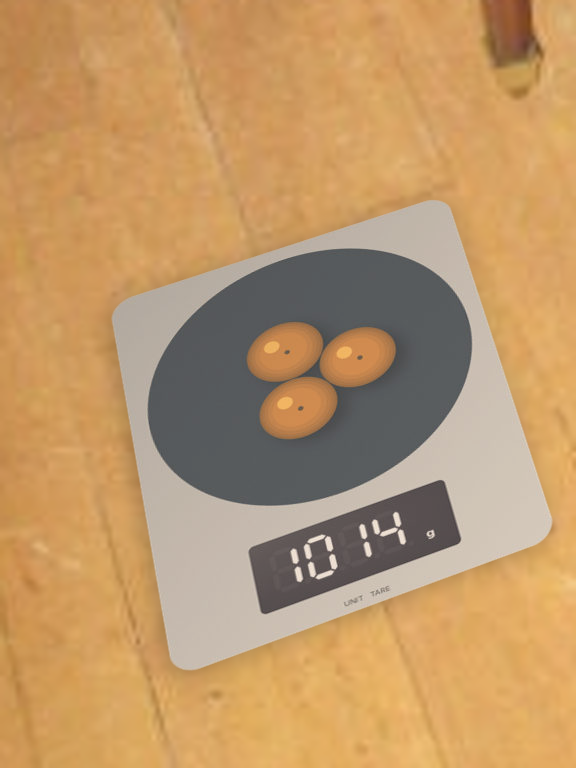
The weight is 1014 g
